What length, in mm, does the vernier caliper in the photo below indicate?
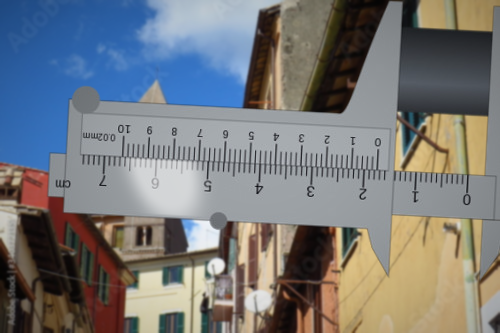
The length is 17.5 mm
